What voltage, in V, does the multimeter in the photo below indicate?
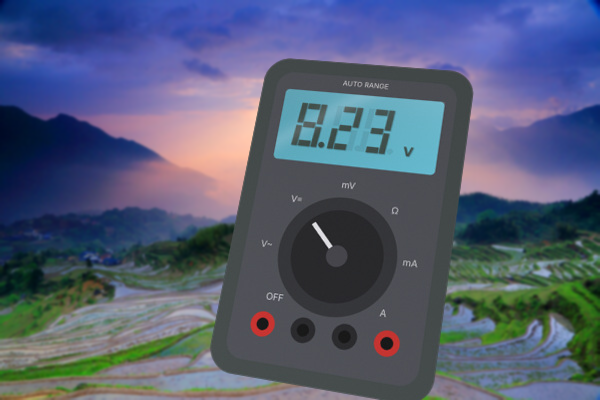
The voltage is 8.23 V
